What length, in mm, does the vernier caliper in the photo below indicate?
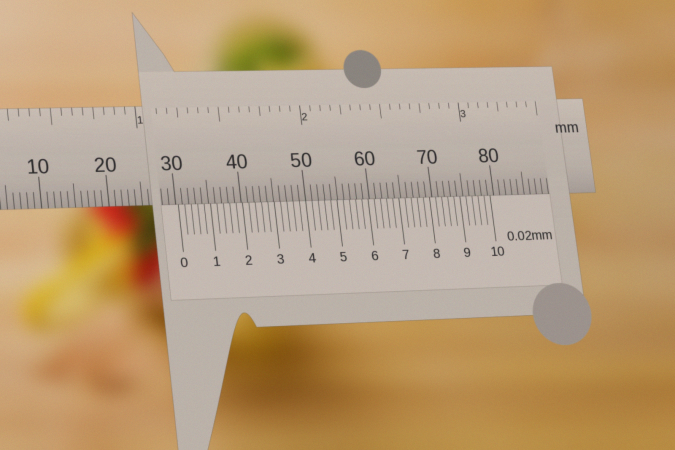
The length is 30.4 mm
